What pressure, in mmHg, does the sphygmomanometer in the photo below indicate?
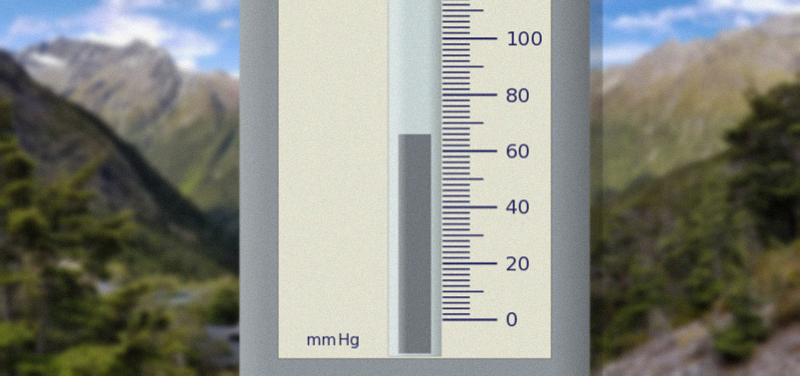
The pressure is 66 mmHg
